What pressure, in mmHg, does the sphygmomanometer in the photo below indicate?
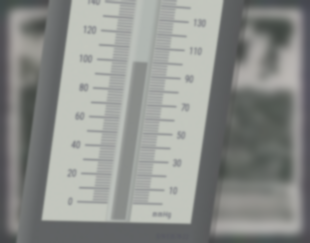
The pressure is 100 mmHg
